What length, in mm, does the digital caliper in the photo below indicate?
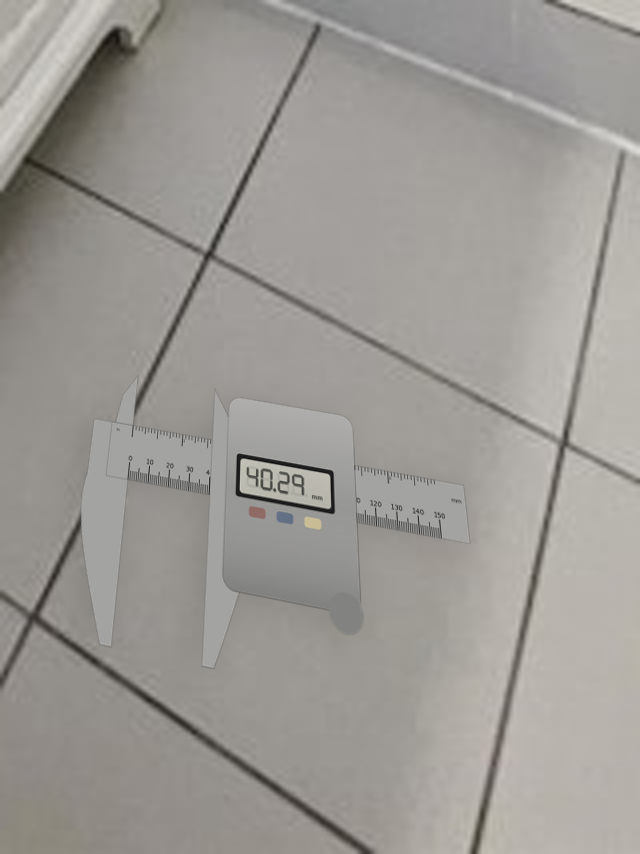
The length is 40.29 mm
